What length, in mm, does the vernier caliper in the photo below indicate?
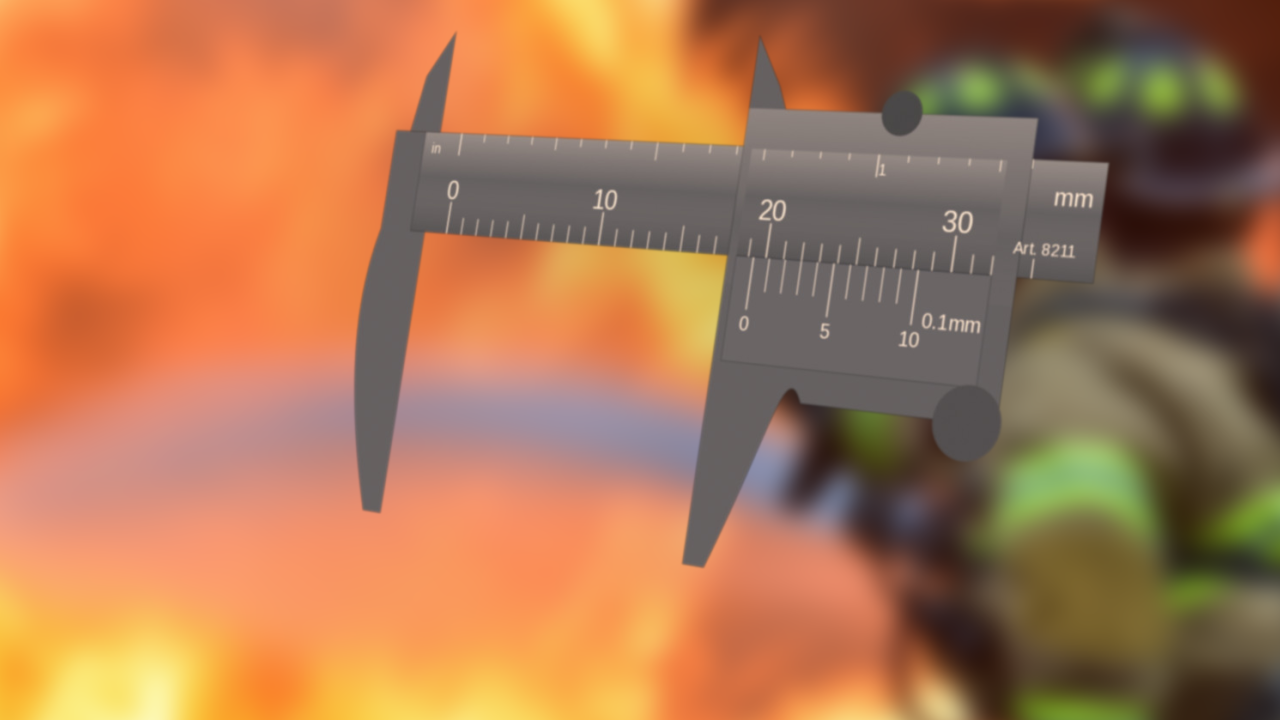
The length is 19.3 mm
